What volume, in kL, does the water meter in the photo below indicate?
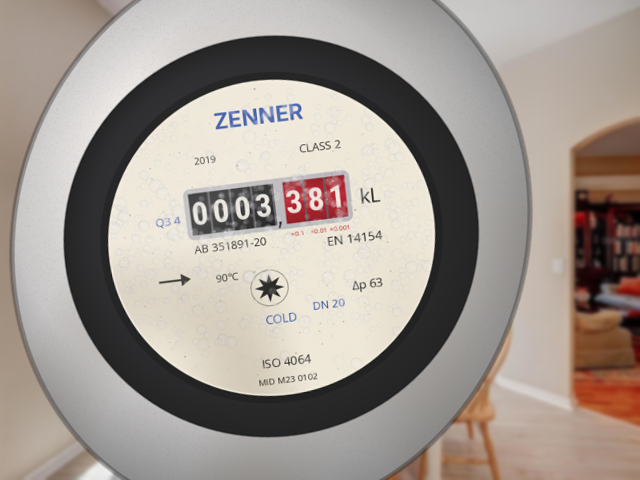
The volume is 3.381 kL
